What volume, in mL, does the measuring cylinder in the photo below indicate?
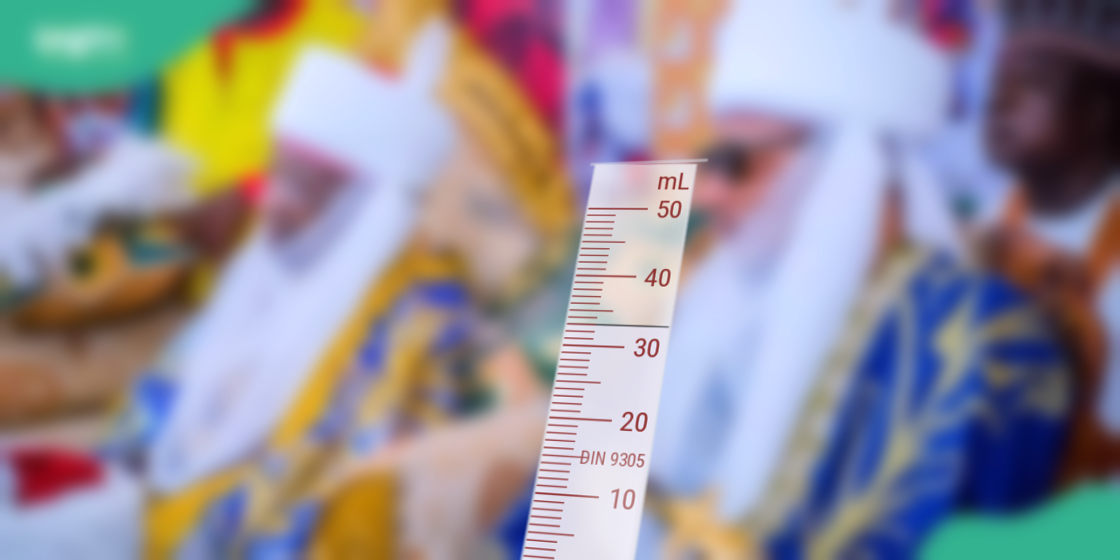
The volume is 33 mL
